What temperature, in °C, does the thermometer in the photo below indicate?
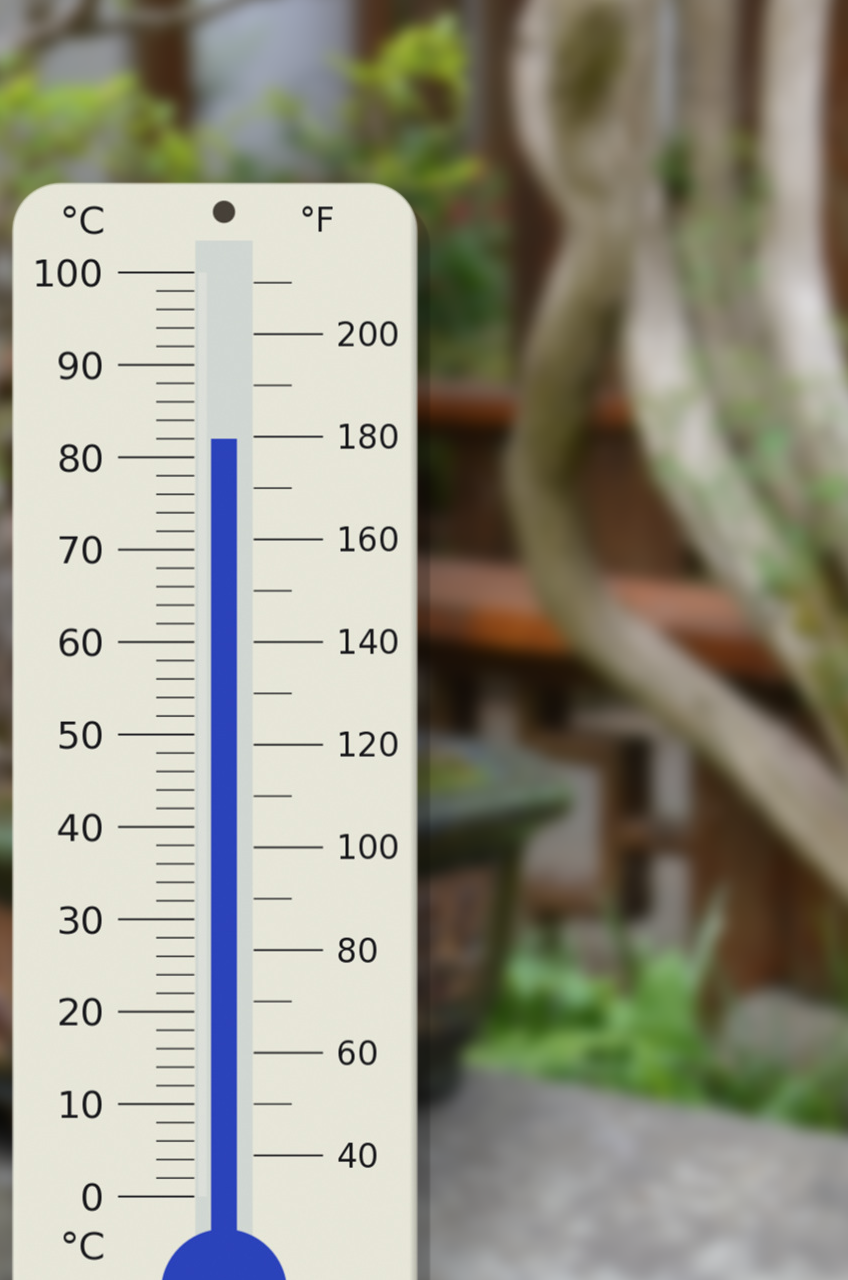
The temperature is 82 °C
